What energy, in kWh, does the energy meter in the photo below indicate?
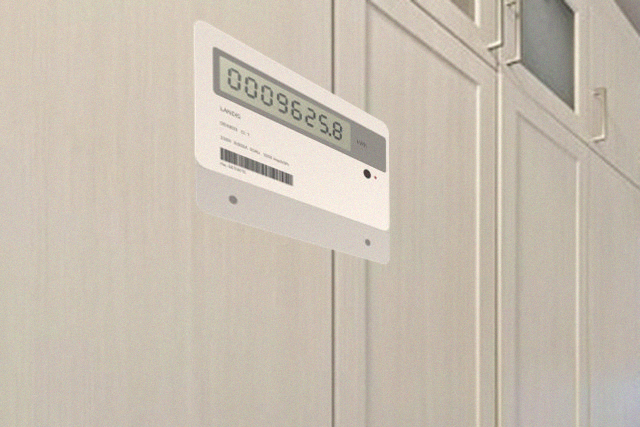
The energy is 9625.8 kWh
